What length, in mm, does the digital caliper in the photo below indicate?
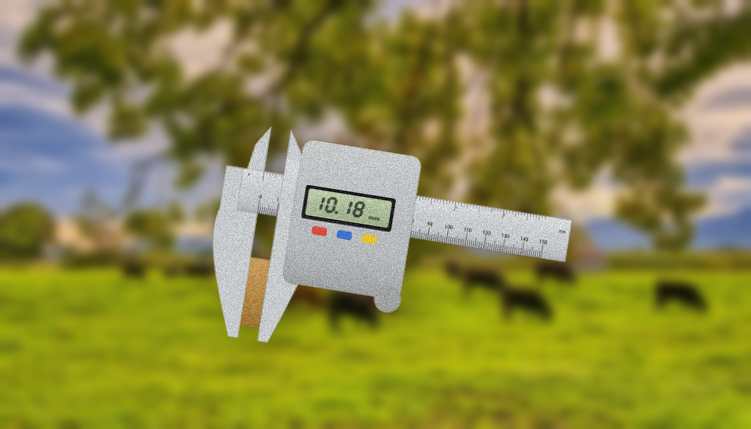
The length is 10.18 mm
